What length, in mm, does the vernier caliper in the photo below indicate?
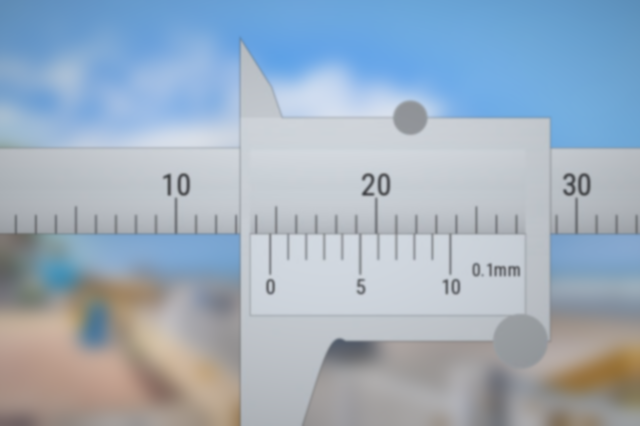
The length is 14.7 mm
